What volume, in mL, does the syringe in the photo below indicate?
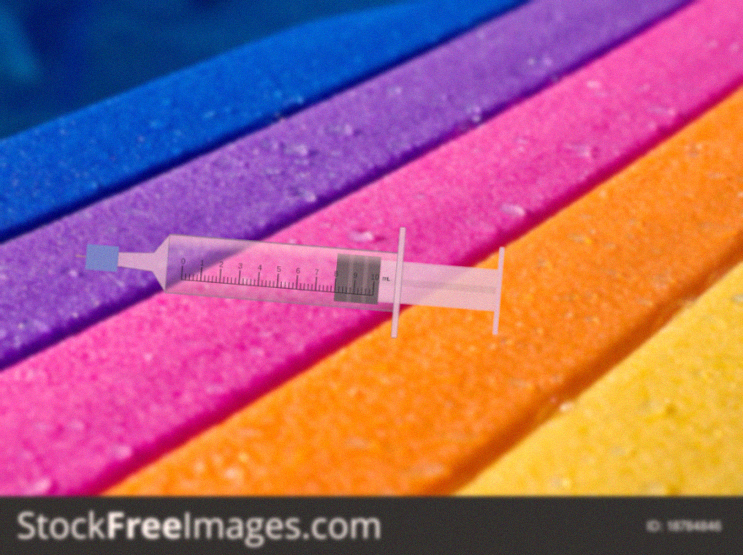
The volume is 8 mL
